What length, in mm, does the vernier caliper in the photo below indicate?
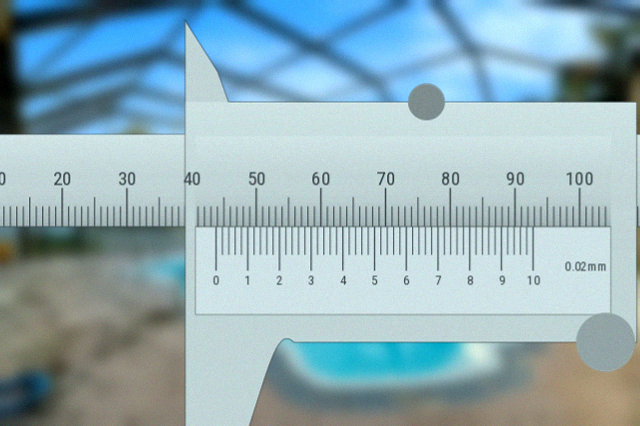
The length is 43.8 mm
